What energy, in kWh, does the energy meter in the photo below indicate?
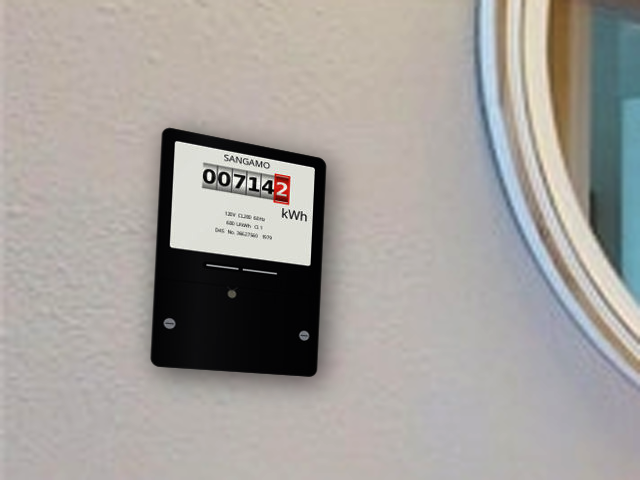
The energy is 714.2 kWh
